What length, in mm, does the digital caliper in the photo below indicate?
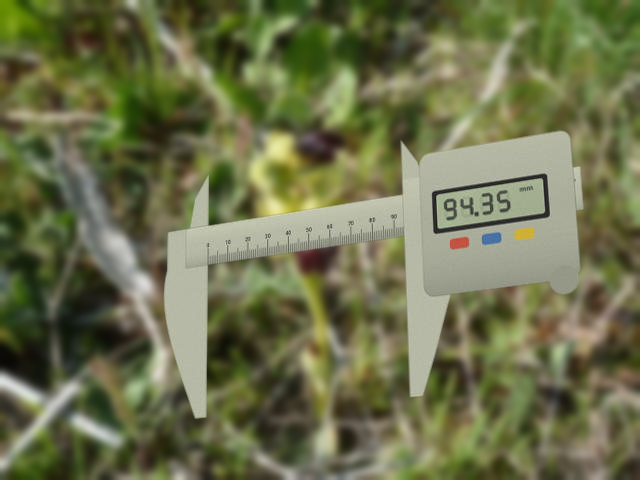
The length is 94.35 mm
